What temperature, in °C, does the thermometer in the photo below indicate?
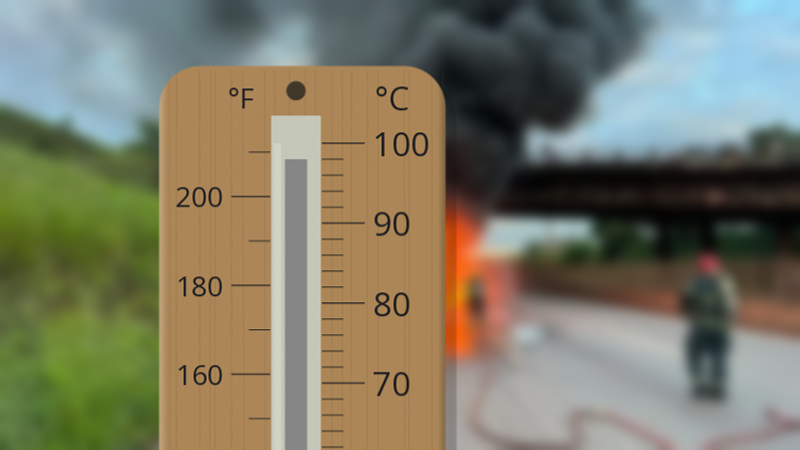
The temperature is 98 °C
